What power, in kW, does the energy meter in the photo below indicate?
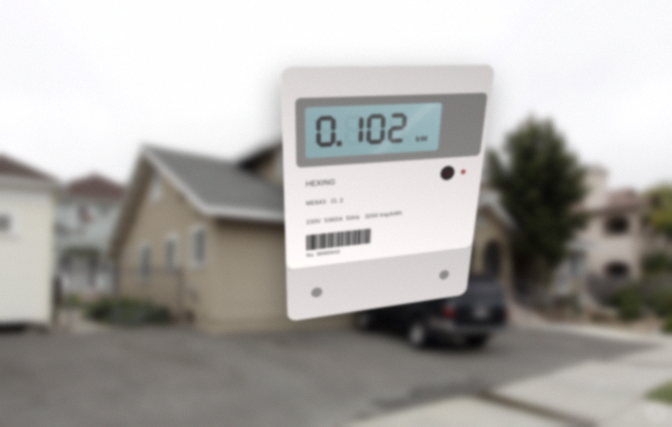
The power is 0.102 kW
